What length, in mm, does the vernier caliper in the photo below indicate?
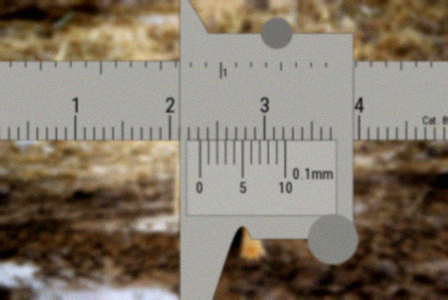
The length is 23.2 mm
